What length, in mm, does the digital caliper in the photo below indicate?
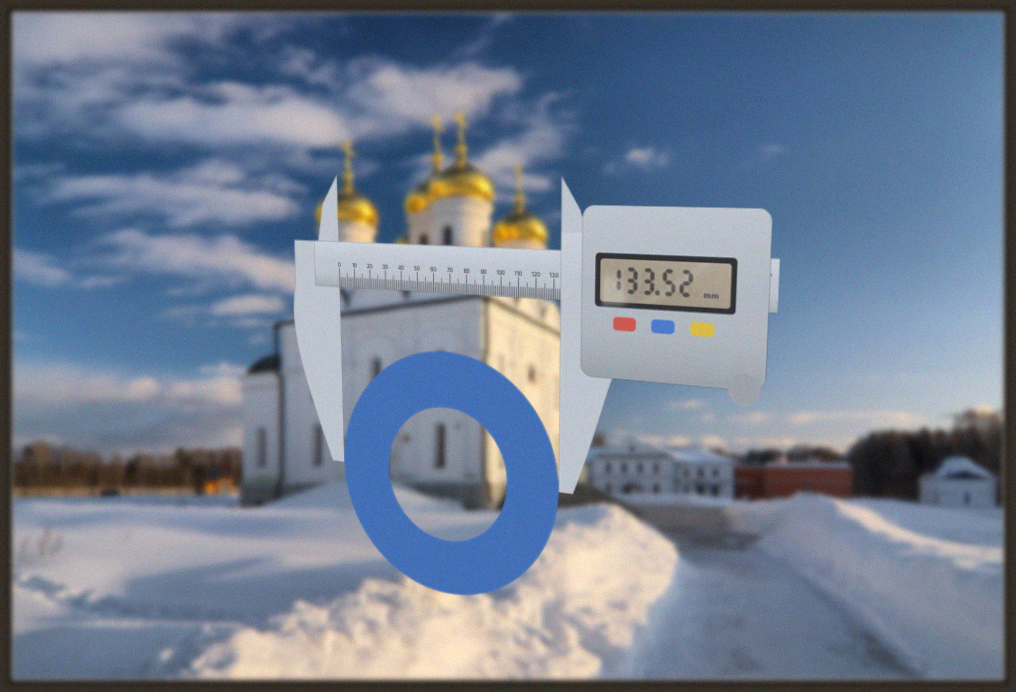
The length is 133.52 mm
